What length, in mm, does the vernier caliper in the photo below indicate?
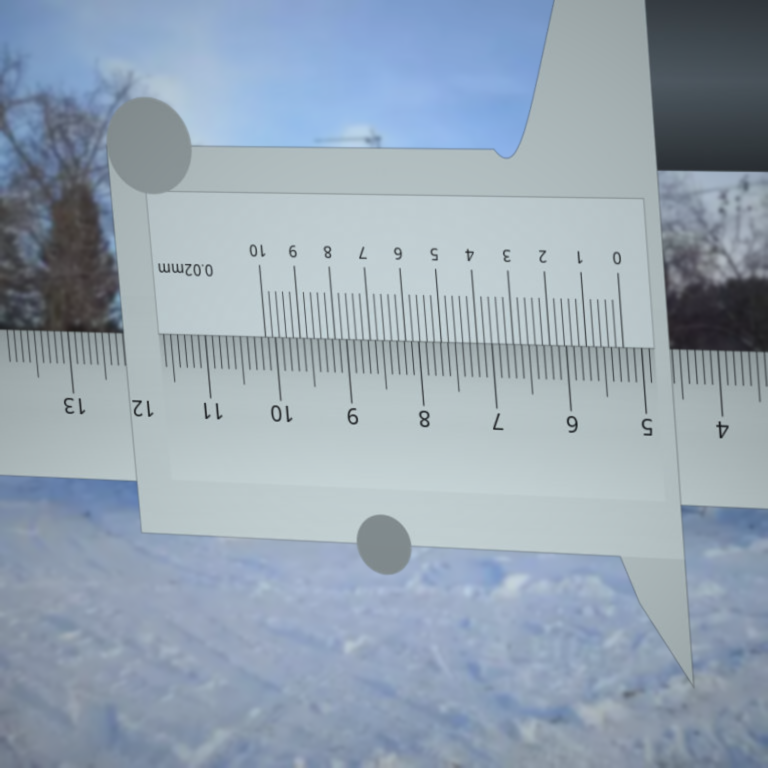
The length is 52.4 mm
